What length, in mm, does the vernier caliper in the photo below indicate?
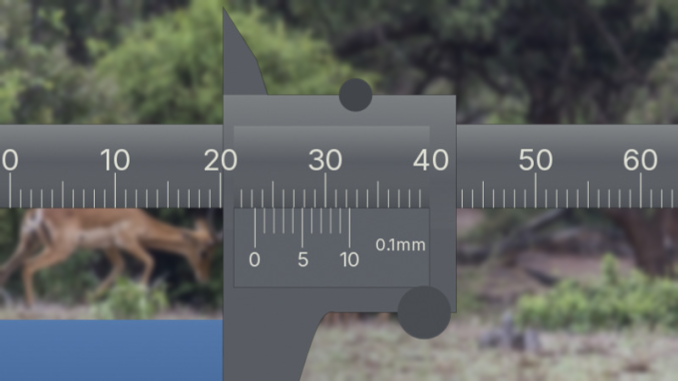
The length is 23.3 mm
